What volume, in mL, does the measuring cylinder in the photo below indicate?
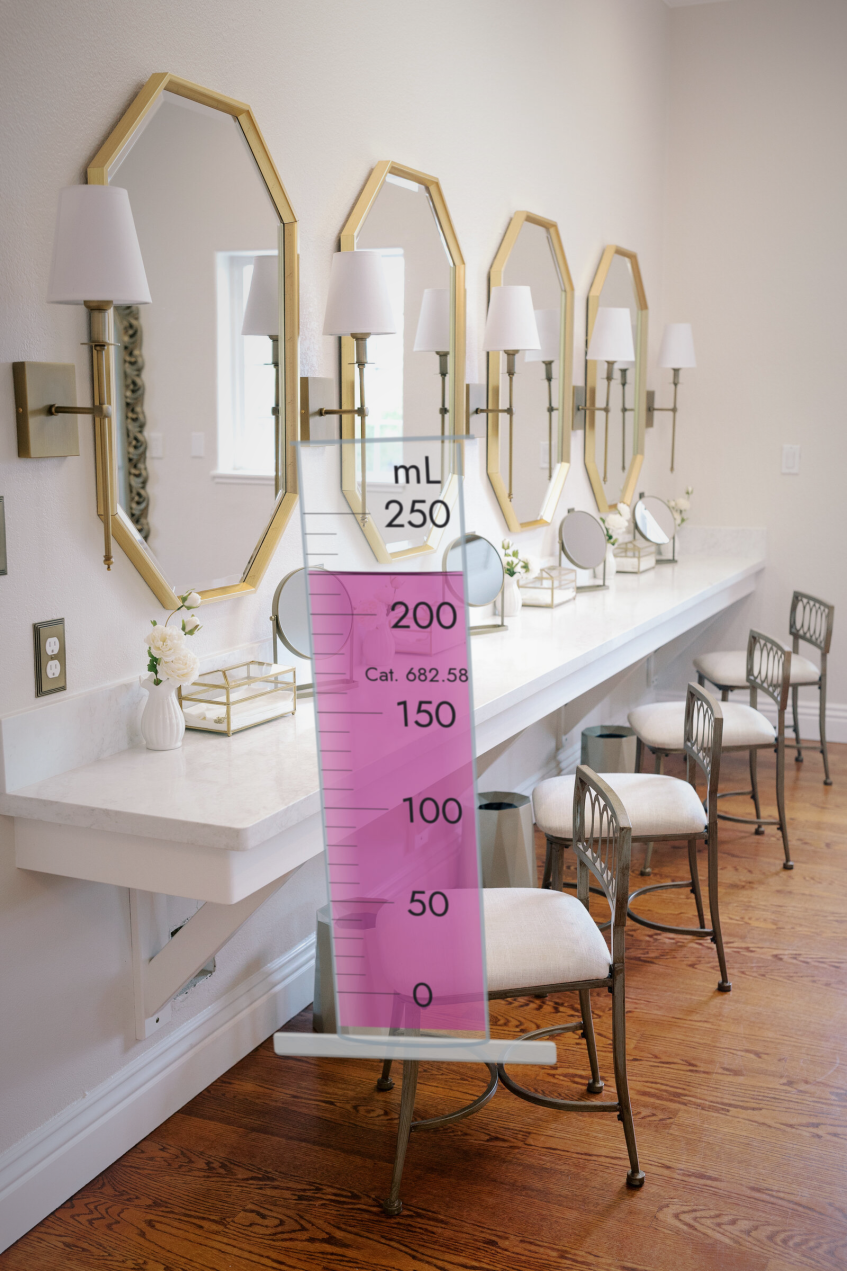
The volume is 220 mL
